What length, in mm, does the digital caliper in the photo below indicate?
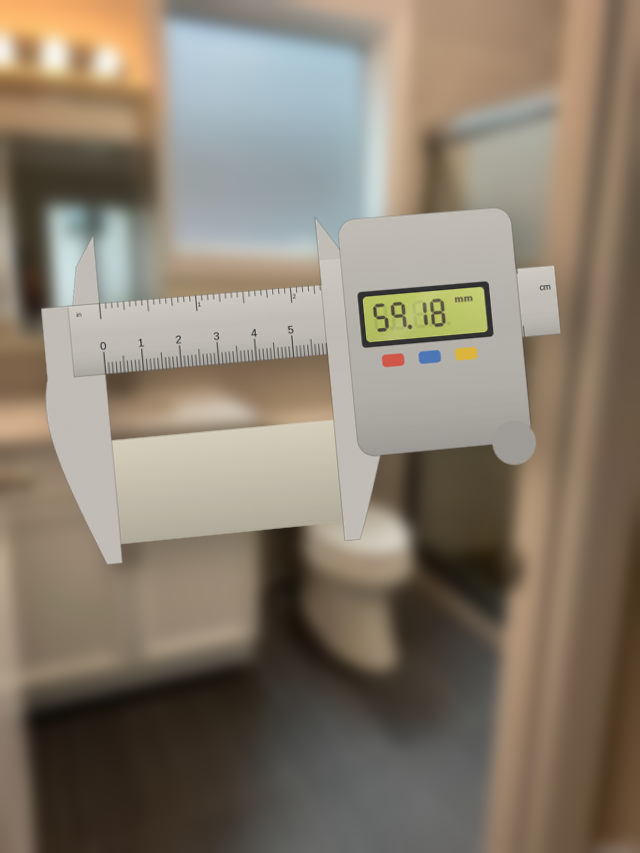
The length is 59.18 mm
